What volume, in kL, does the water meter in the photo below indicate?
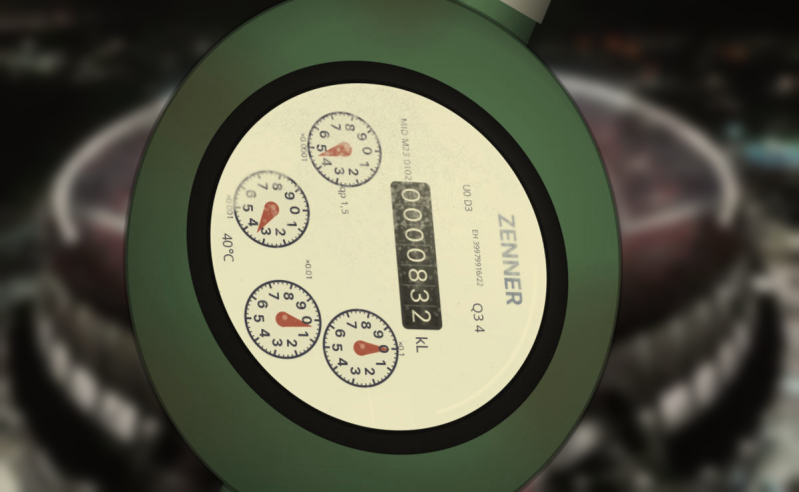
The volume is 832.0034 kL
